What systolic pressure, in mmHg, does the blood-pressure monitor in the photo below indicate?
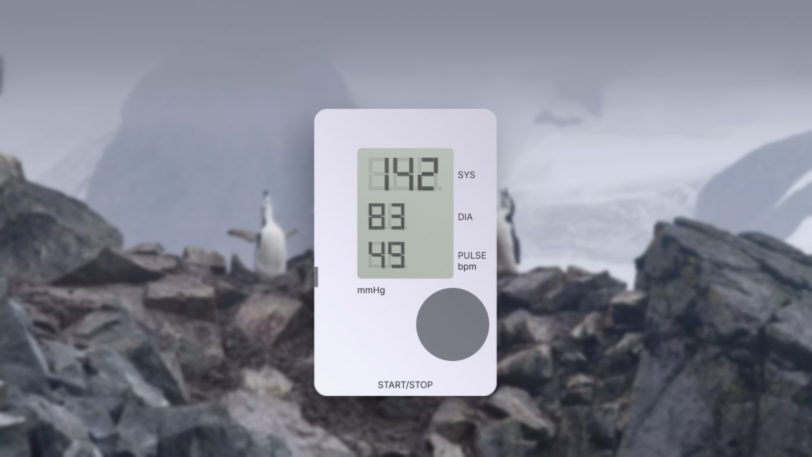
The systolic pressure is 142 mmHg
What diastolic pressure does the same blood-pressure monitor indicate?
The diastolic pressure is 83 mmHg
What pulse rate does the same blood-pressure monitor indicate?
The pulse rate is 49 bpm
